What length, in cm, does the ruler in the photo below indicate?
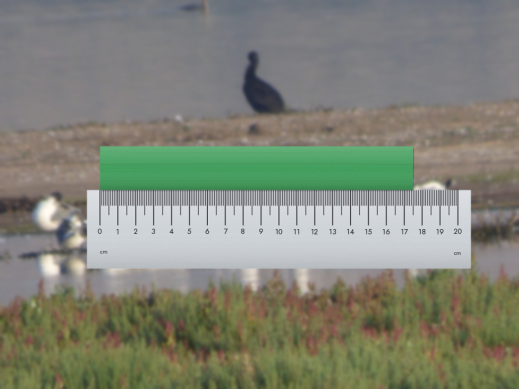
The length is 17.5 cm
